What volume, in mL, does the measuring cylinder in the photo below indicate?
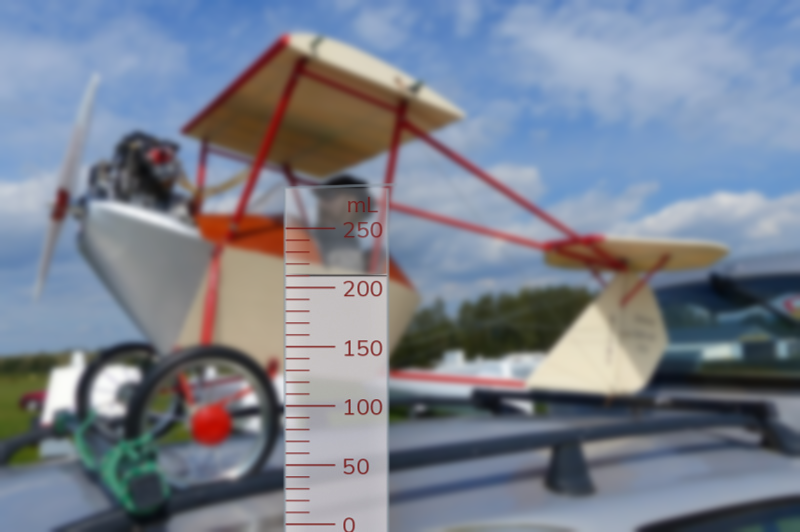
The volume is 210 mL
